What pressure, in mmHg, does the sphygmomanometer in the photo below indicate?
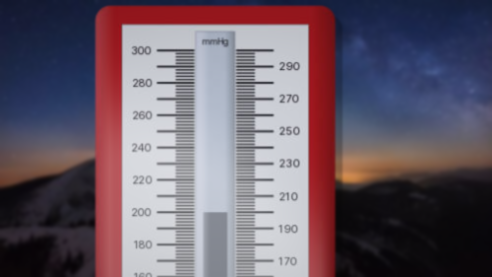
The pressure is 200 mmHg
